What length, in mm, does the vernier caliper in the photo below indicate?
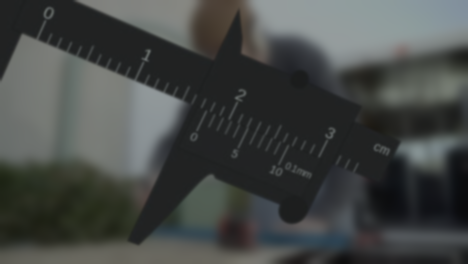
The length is 17.6 mm
